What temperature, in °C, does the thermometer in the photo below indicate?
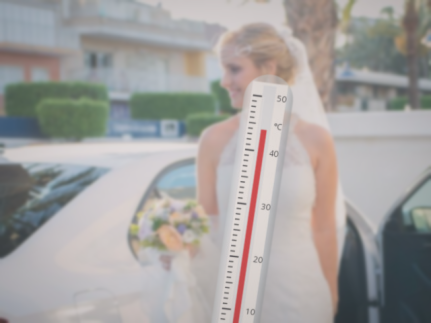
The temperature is 44 °C
